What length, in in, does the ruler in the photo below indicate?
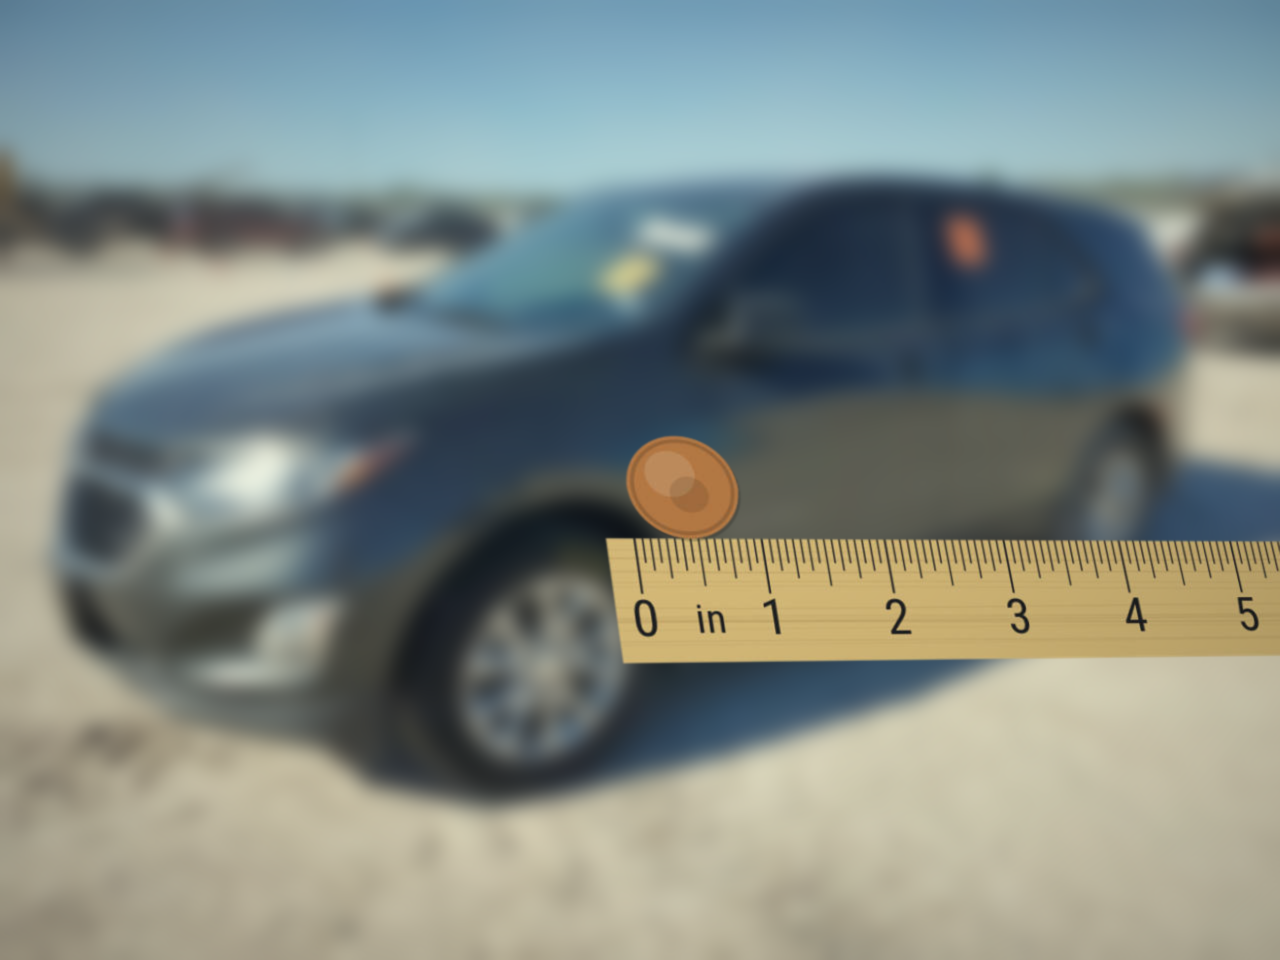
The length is 0.875 in
